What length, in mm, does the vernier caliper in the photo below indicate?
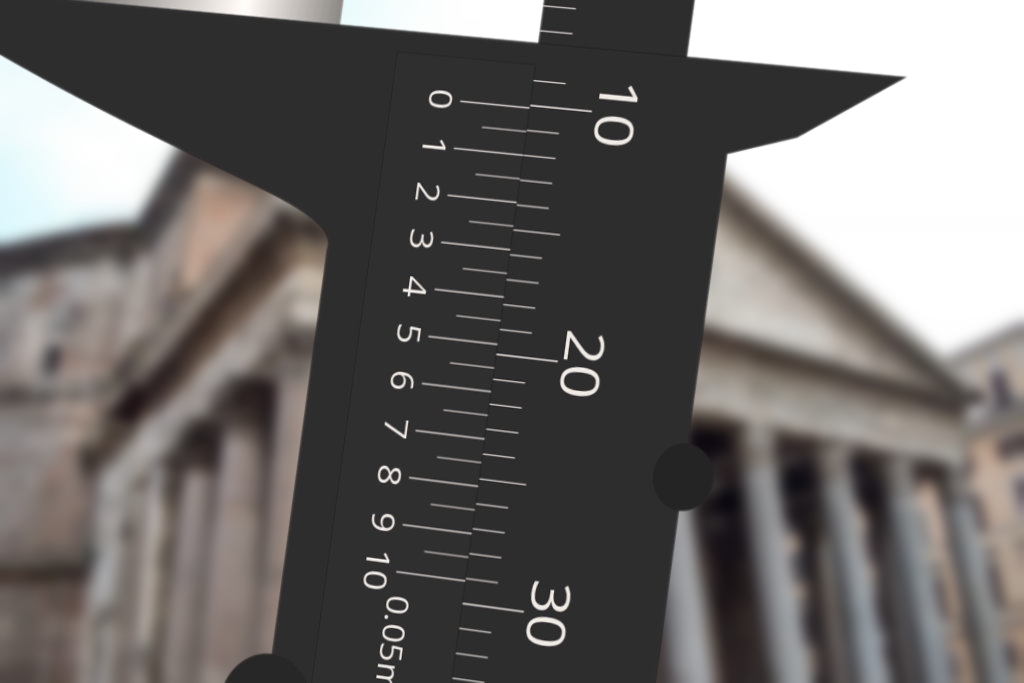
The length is 10.10 mm
